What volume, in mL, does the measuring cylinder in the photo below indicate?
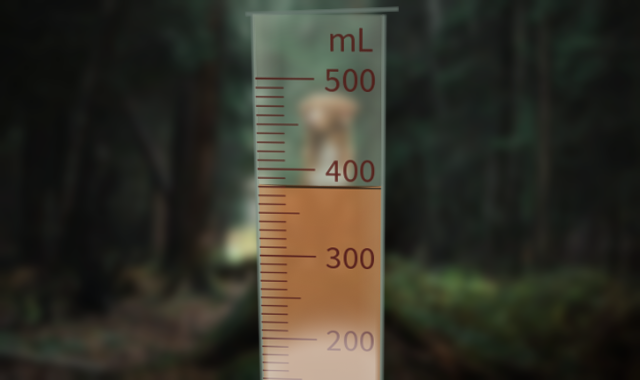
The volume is 380 mL
